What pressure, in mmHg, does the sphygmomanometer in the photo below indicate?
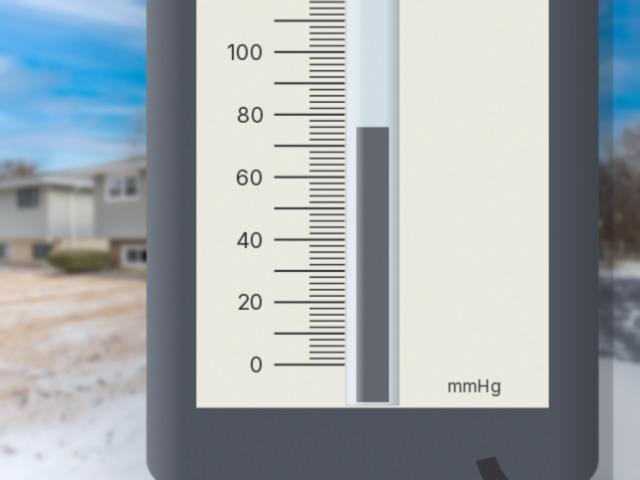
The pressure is 76 mmHg
